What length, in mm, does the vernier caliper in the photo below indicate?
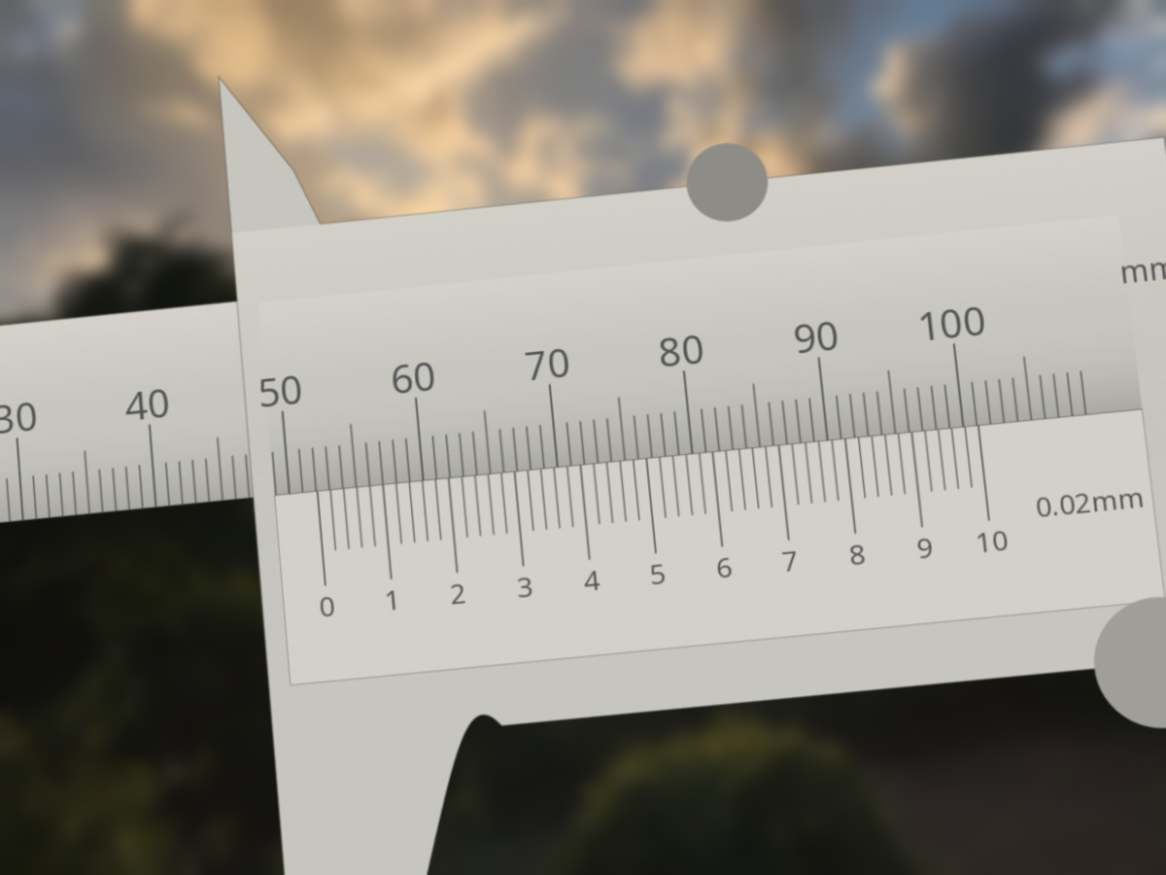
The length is 52.1 mm
